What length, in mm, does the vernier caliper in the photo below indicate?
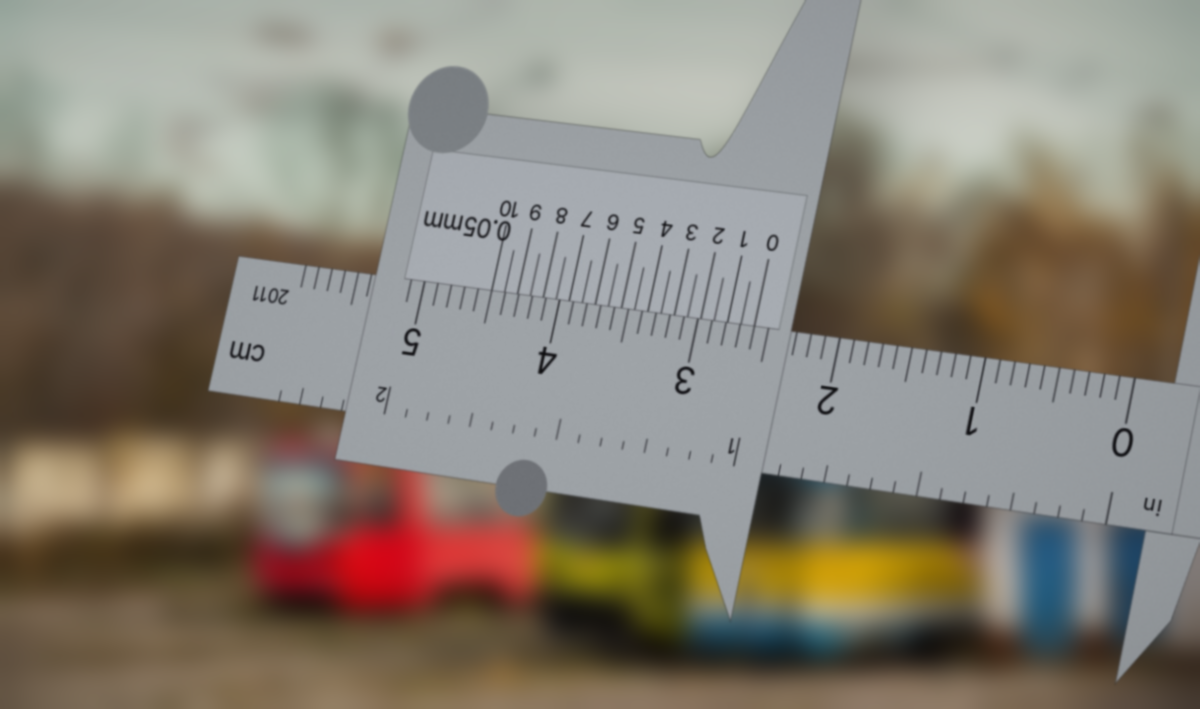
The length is 26.0 mm
